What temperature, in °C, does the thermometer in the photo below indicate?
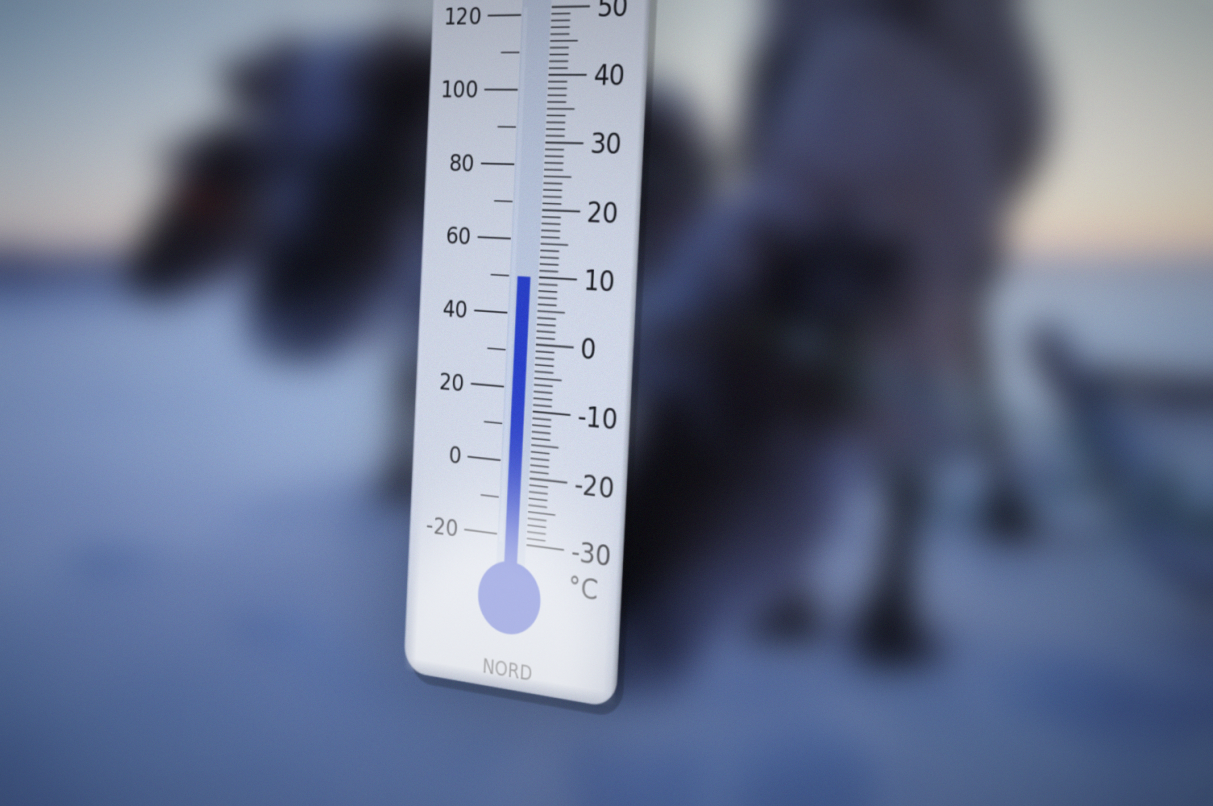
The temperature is 10 °C
